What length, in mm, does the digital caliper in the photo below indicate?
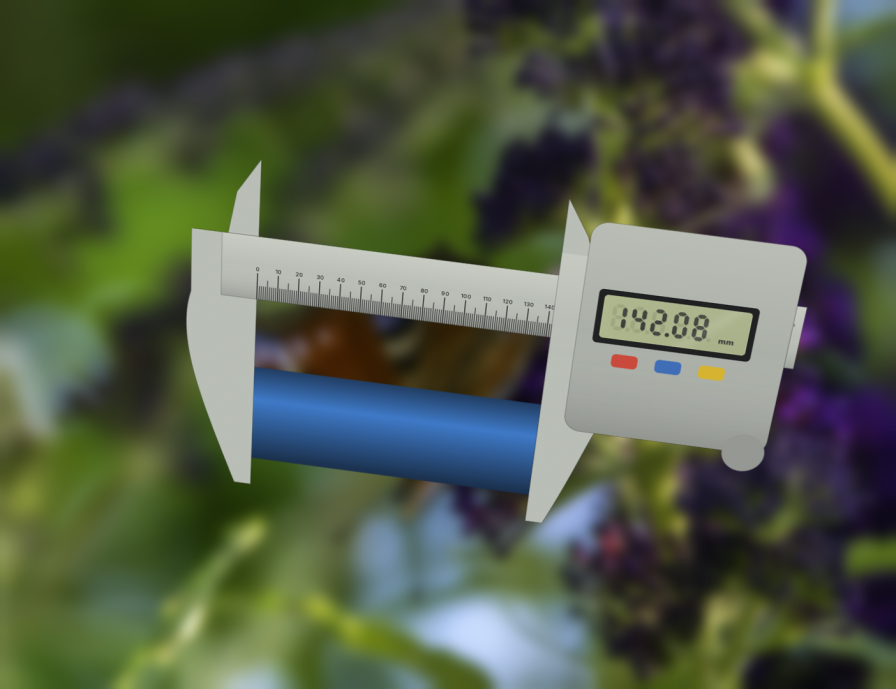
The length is 142.08 mm
